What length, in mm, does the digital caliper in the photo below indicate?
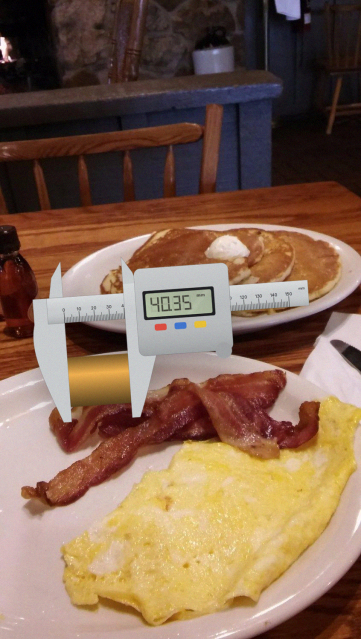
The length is 40.35 mm
